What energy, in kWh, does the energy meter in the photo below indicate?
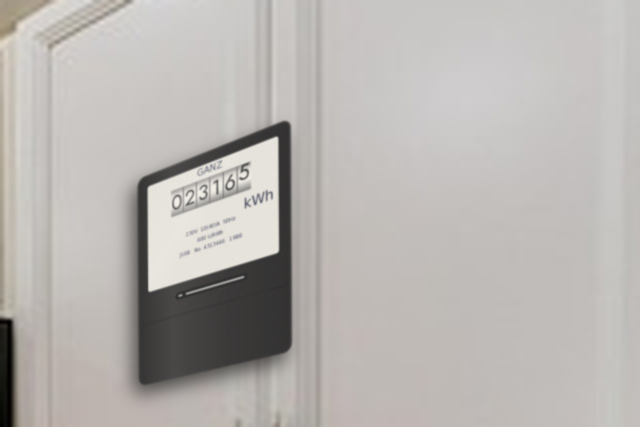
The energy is 23165 kWh
